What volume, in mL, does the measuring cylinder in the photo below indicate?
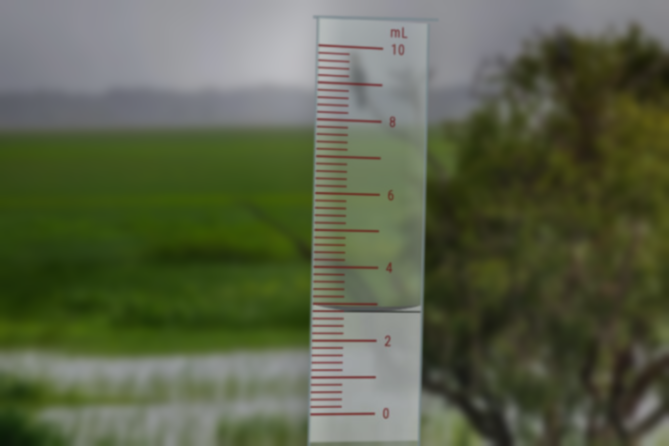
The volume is 2.8 mL
